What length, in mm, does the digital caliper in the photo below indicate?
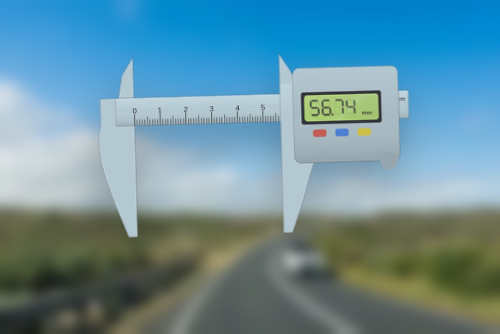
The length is 56.74 mm
